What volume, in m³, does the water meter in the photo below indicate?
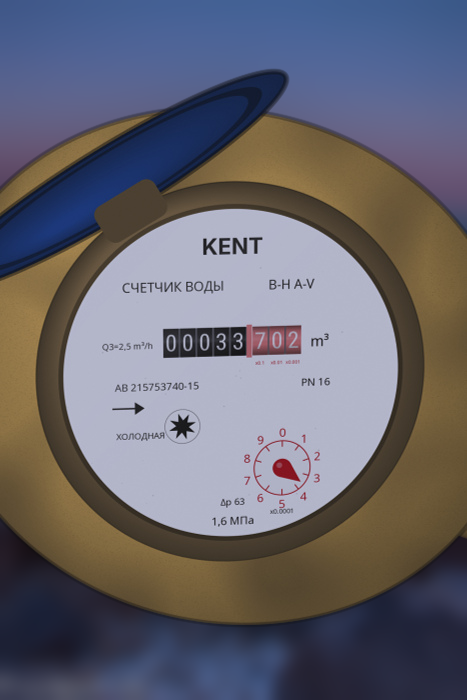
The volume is 33.7023 m³
